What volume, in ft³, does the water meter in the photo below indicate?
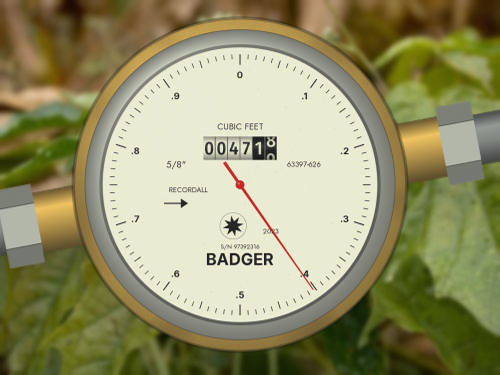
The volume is 4718.40 ft³
